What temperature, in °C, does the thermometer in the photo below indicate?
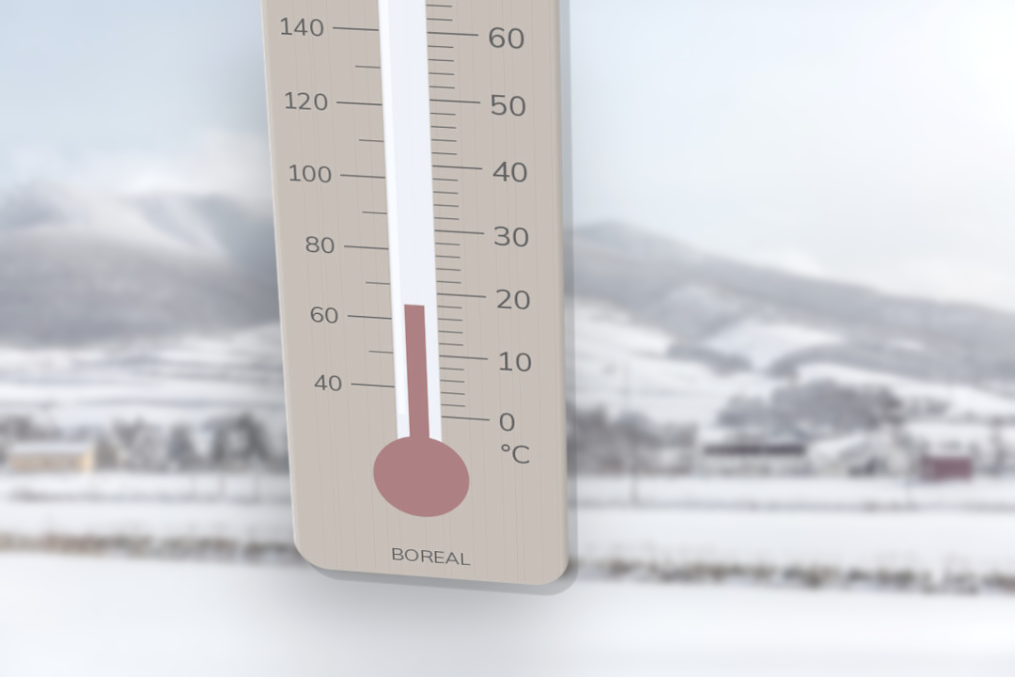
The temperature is 18 °C
